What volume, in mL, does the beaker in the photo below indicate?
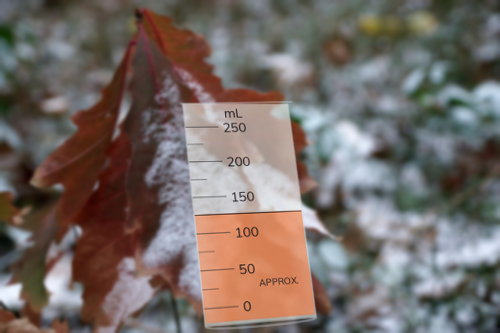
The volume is 125 mL
